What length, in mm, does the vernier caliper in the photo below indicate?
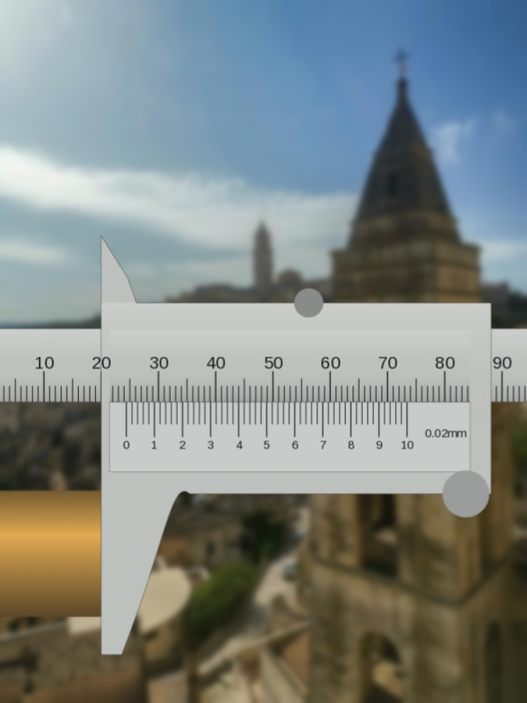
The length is 24.4 mm
